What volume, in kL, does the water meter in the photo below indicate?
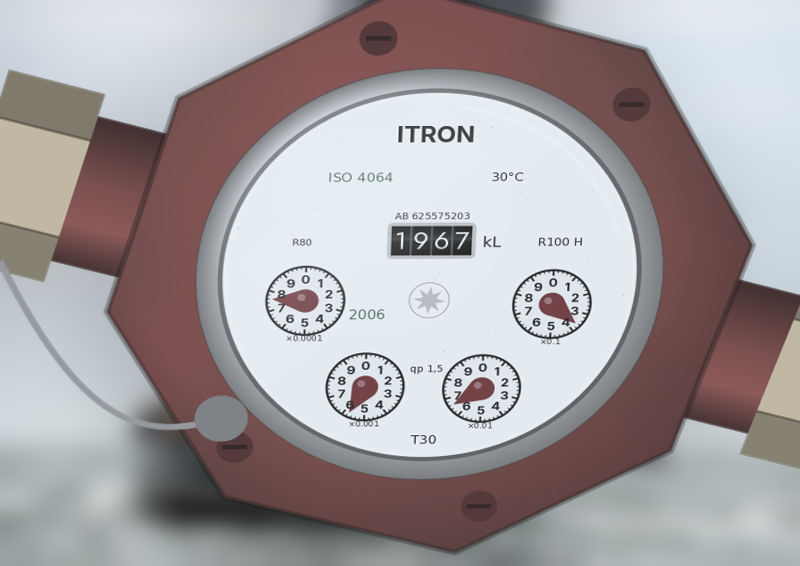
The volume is 1967.3657 kL
